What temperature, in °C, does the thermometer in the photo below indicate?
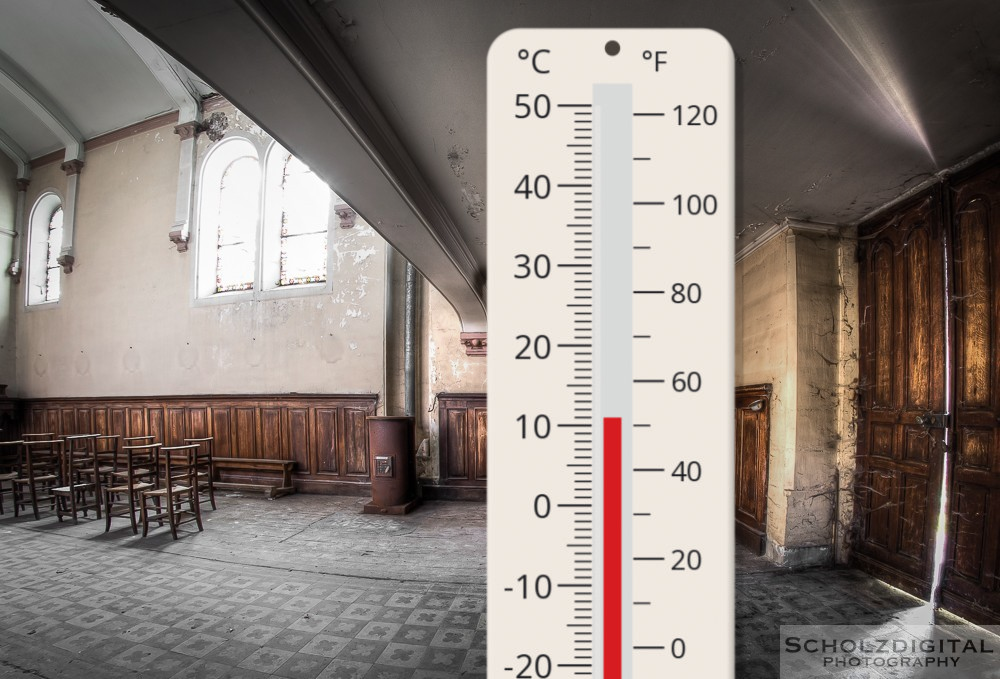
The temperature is 11 °C
